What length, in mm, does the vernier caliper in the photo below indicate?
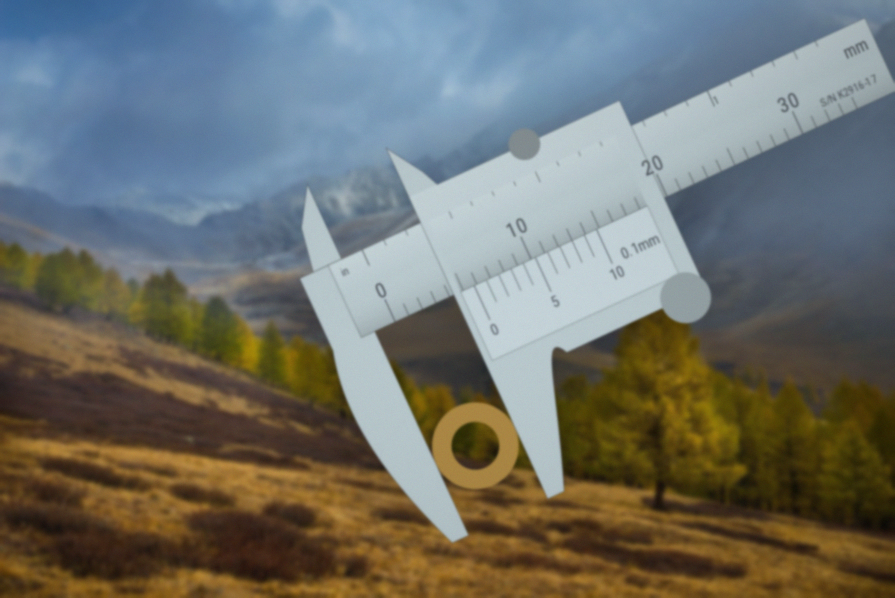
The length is 5.8 mm
